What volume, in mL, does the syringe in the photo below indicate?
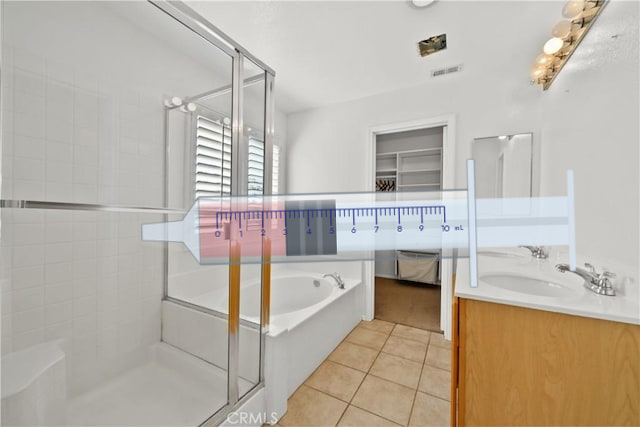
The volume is 3 mL
